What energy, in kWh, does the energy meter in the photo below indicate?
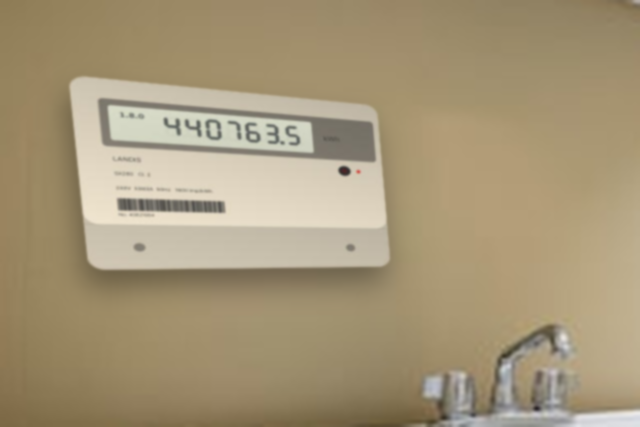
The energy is 440763.5 kWh
